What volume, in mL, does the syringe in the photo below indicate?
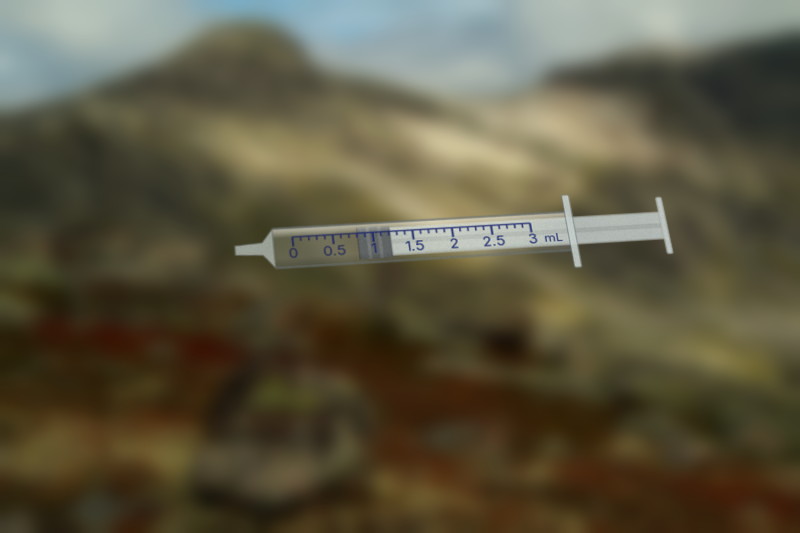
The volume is 0.8 mL
